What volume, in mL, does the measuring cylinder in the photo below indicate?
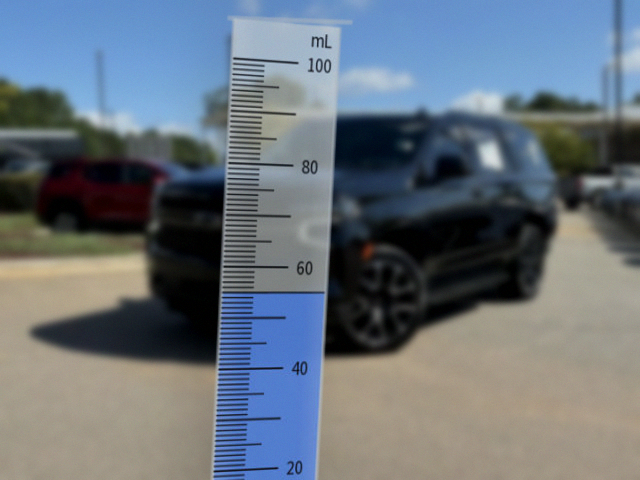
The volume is 55 mL
